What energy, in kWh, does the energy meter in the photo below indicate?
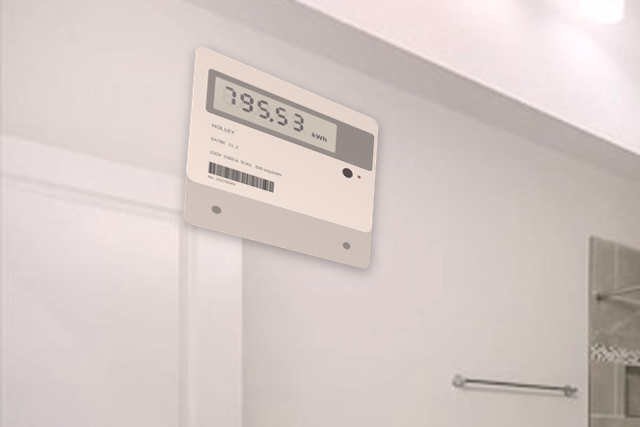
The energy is 795.53 kWh
